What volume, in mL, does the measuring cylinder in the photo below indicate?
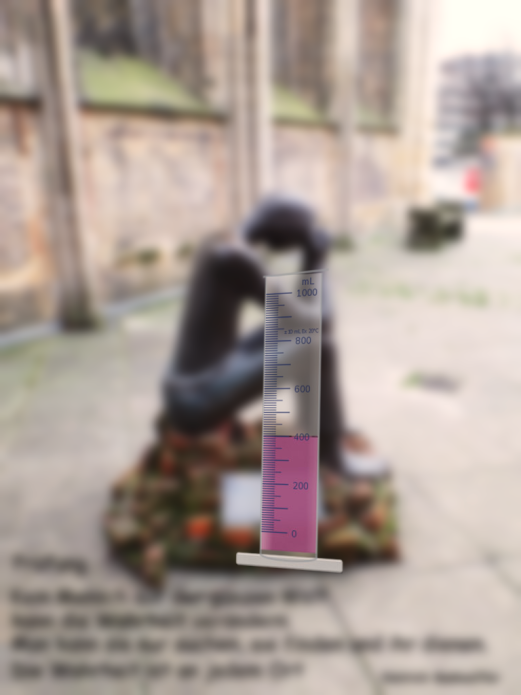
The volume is 400 mL
